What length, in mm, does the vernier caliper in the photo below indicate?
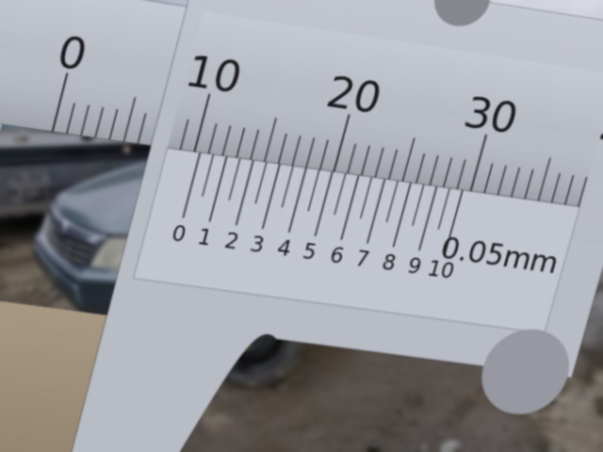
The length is 10.4 mm
